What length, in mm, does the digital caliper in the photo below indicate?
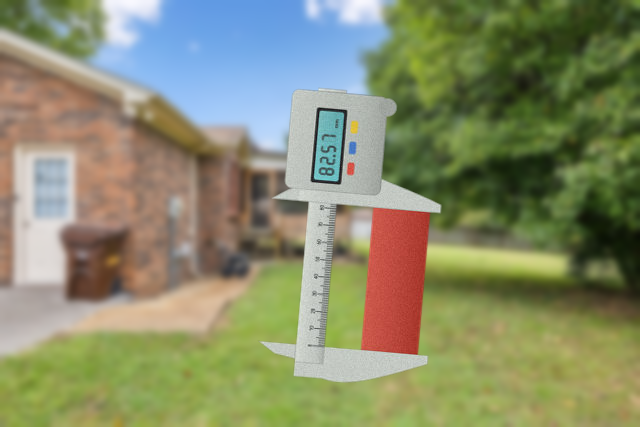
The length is 82.57 mm
